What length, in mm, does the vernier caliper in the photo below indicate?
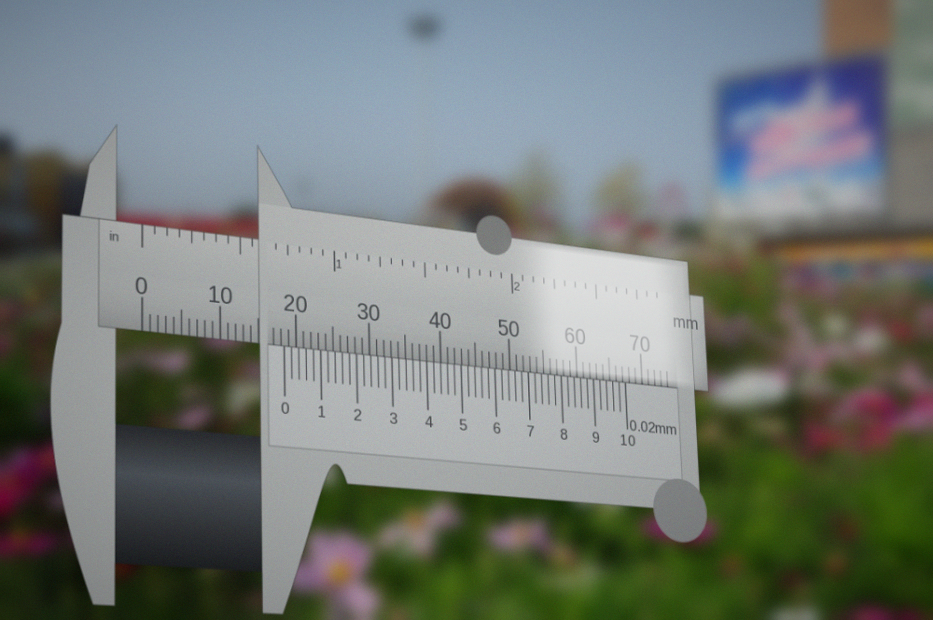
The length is 18.4 mm
